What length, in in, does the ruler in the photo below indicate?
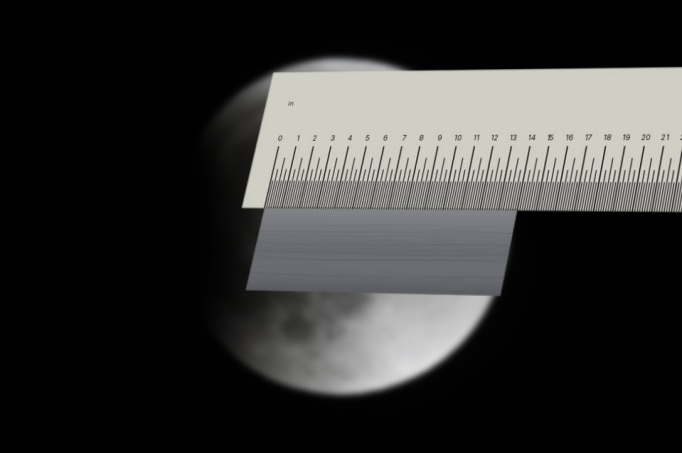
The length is 14 in
